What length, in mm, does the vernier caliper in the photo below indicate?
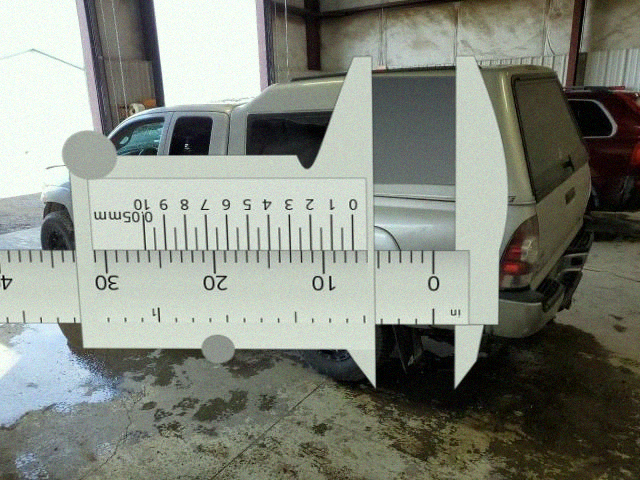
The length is 7.3 mm
